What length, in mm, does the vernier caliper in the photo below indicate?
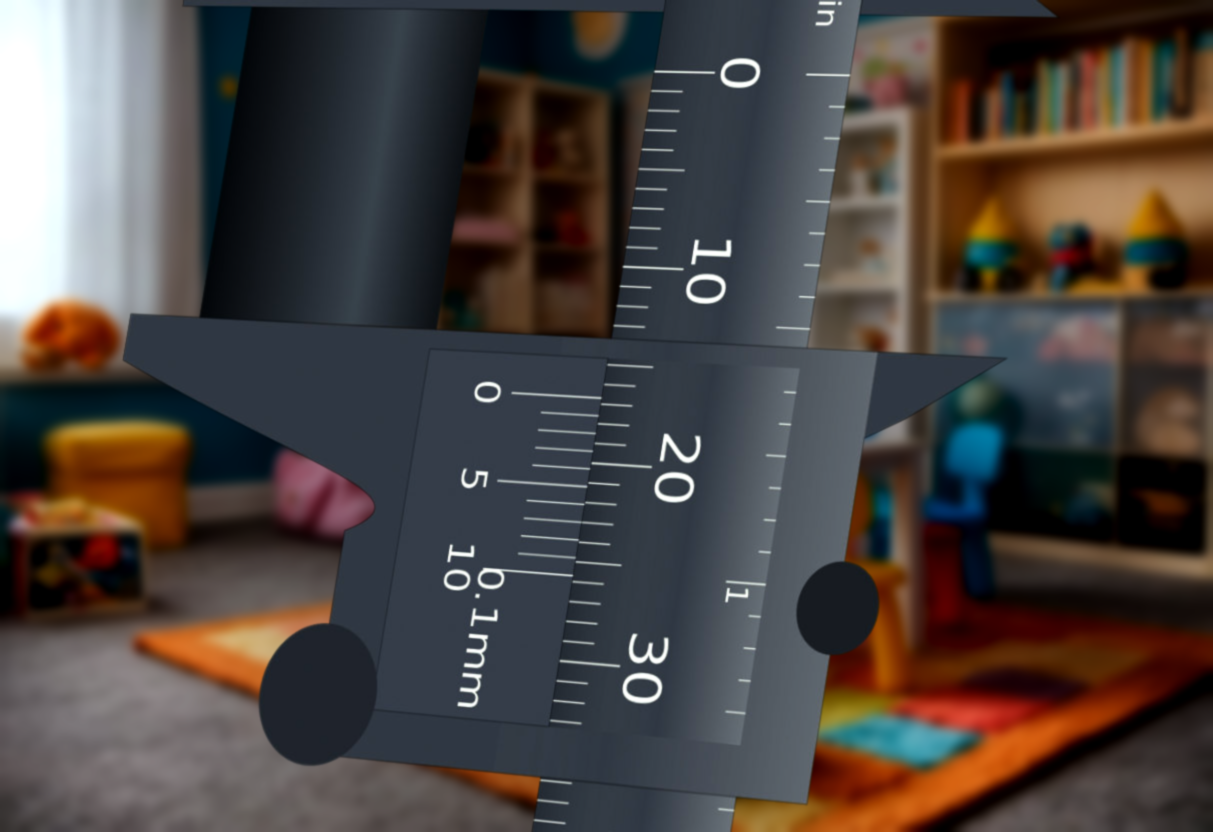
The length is 16.7 mm
